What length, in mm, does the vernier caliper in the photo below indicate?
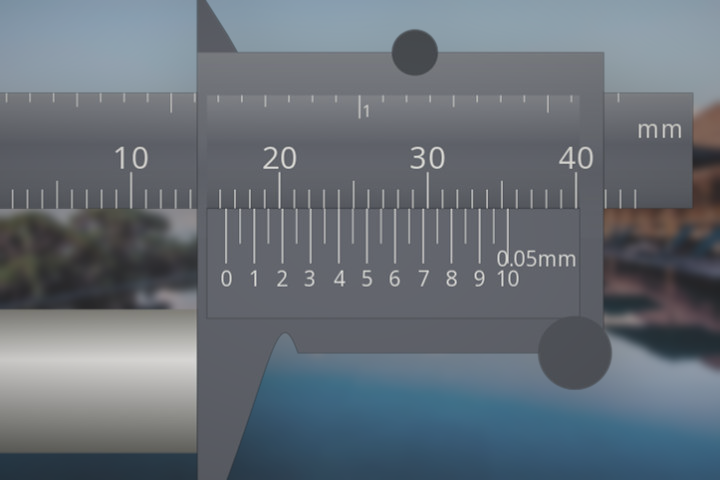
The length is 16.4 mm
